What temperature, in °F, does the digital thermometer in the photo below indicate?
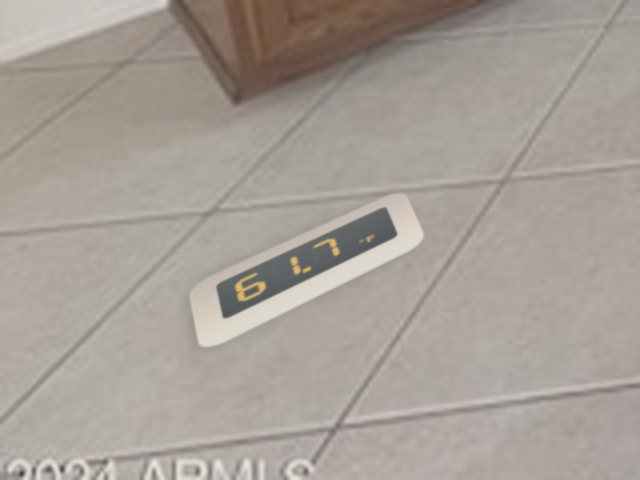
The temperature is 61.7 °F
